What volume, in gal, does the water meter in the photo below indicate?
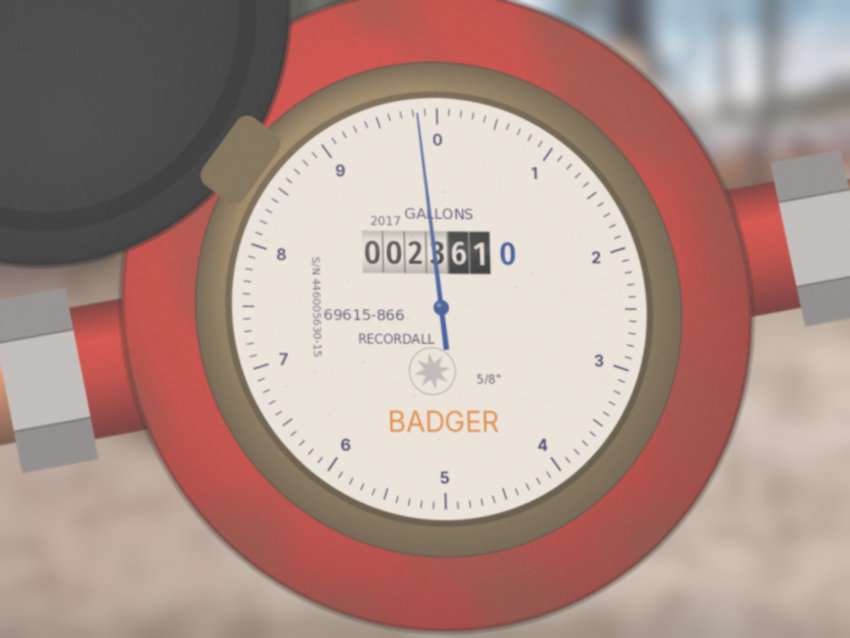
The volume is 23609.8 gal
